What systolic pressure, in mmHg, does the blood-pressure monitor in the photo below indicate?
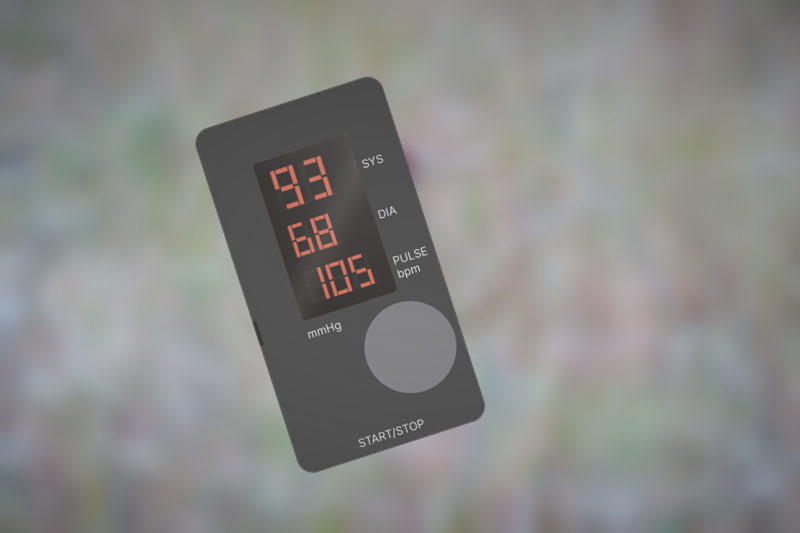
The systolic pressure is 93 mmHg
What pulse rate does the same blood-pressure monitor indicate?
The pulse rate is 105 bpm
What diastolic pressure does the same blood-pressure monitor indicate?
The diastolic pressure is 68 mmHg
